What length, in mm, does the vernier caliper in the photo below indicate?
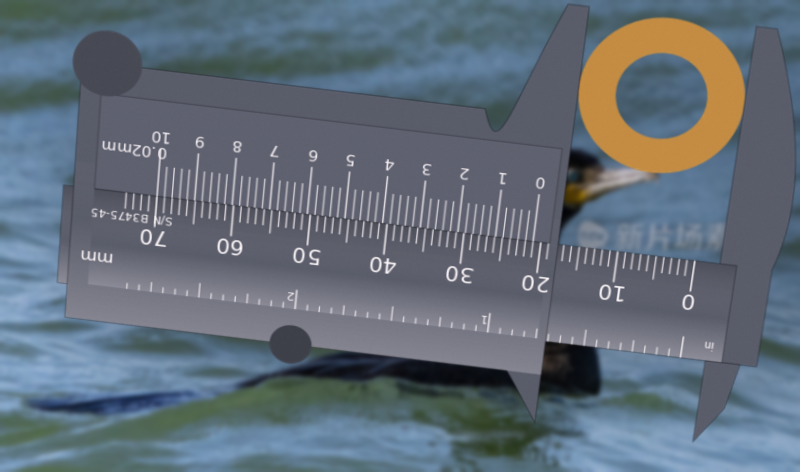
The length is 21.0 mm
